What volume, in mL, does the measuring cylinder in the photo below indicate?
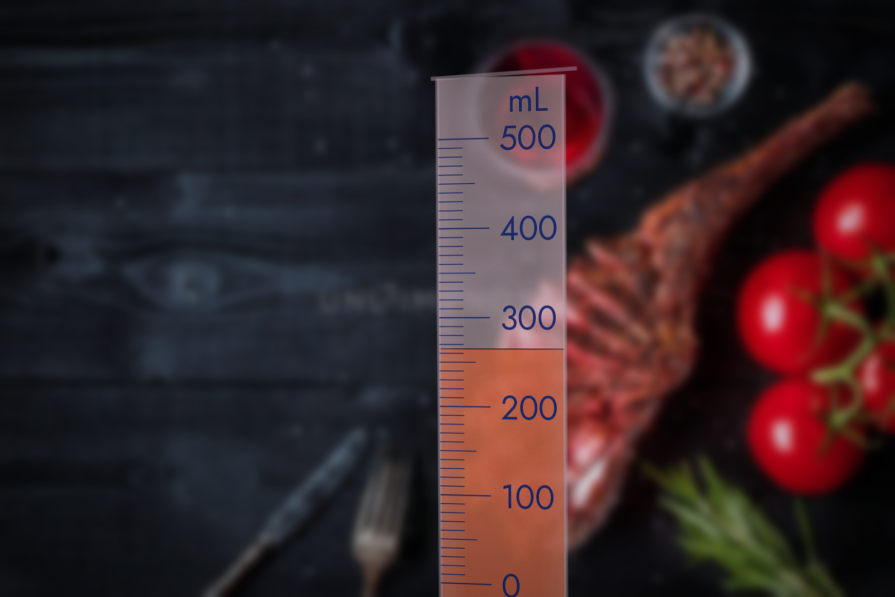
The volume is 265 mL
